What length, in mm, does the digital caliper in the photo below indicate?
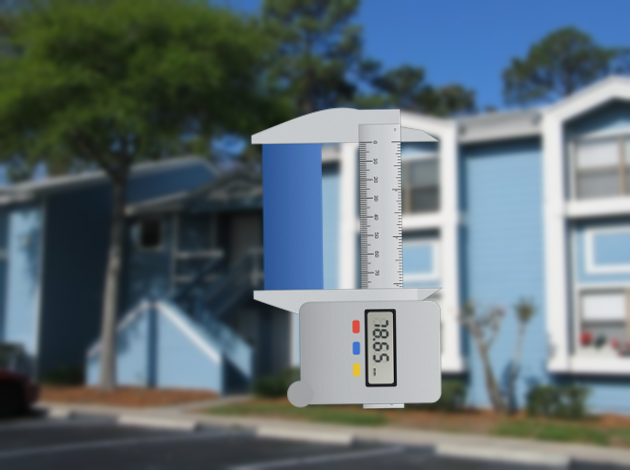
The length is 78.65 mm
